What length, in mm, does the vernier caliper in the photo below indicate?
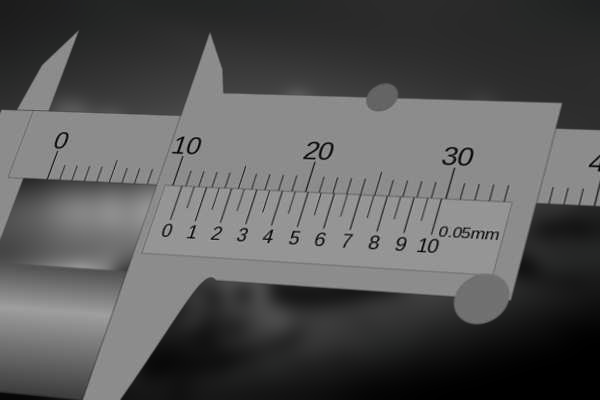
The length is 10.7 mm
